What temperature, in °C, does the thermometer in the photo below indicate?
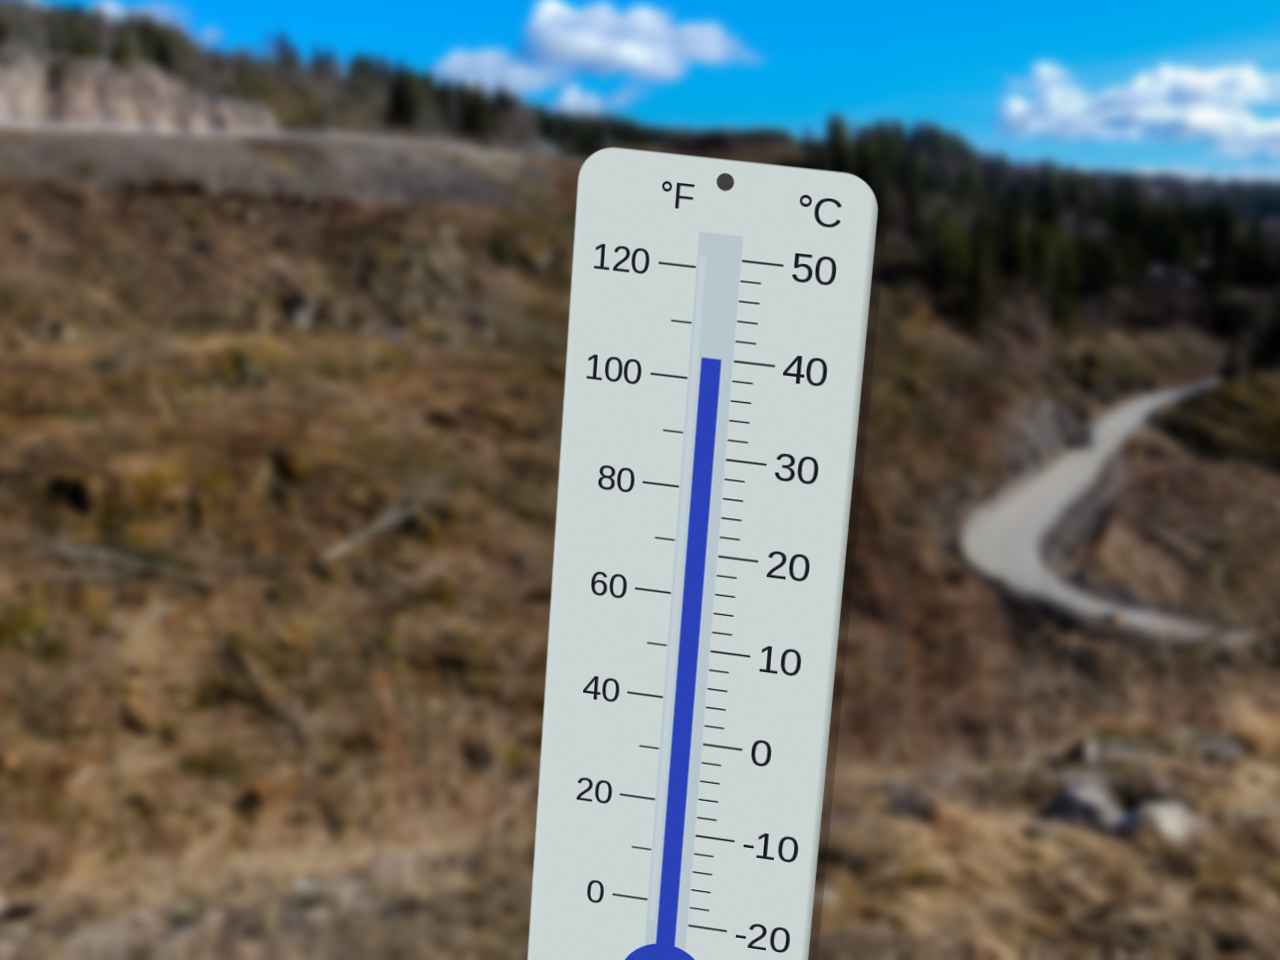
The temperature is 40 °C
